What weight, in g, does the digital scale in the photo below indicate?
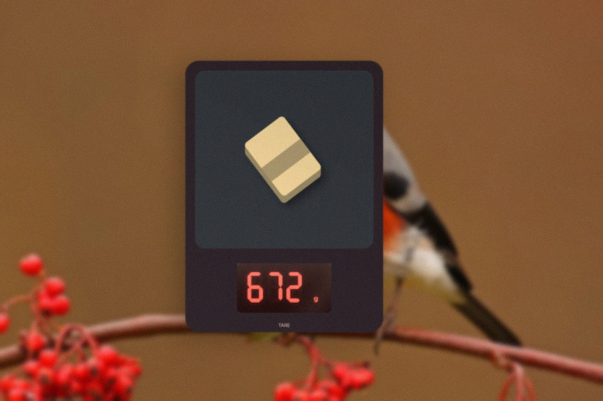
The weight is 672 g
